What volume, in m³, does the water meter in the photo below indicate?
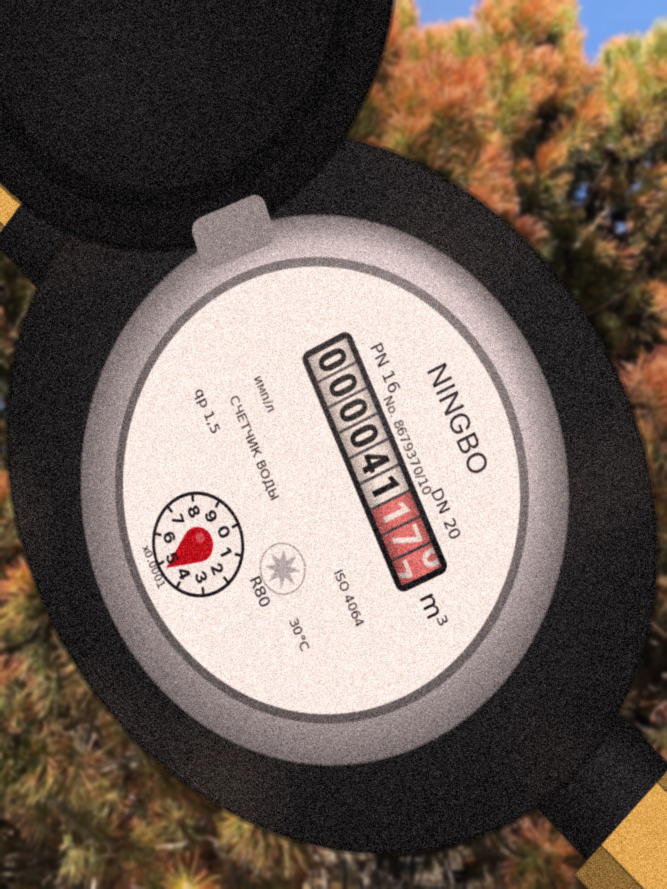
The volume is 41.1764 m³
